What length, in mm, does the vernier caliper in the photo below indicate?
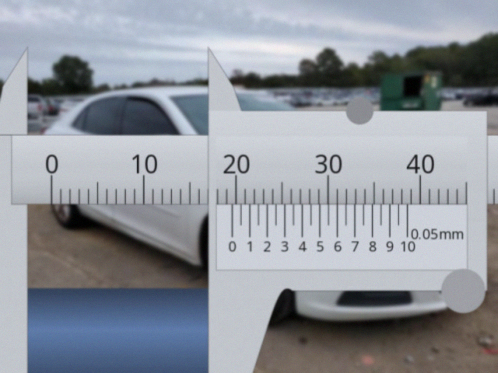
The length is 19.6 mm
